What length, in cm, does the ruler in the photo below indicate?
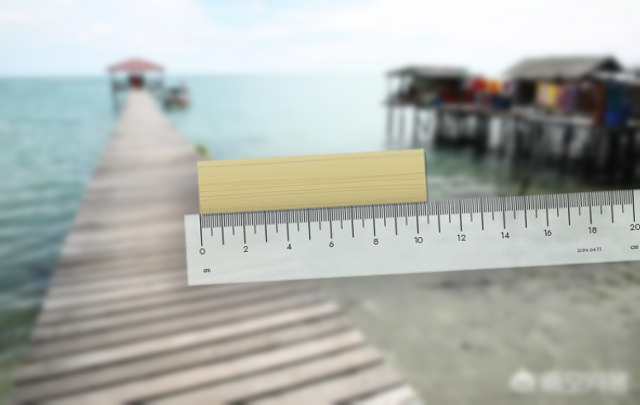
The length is 10.5 cm
